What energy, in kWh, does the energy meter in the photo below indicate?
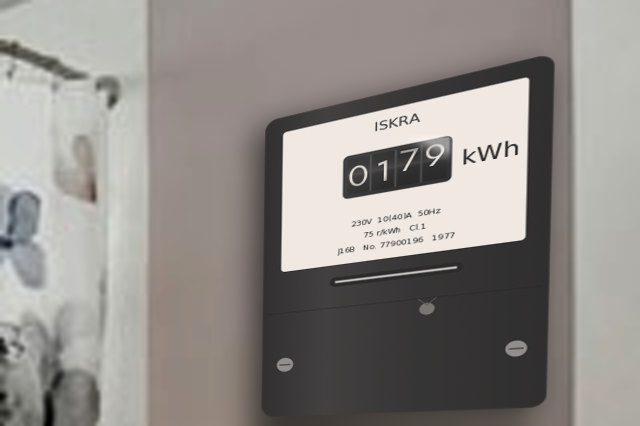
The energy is 179 kWh
